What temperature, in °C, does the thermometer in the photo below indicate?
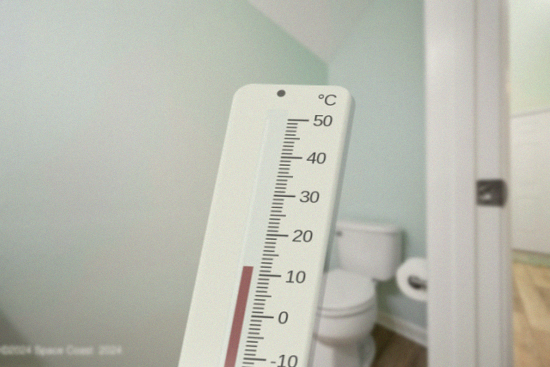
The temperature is 12 °C
